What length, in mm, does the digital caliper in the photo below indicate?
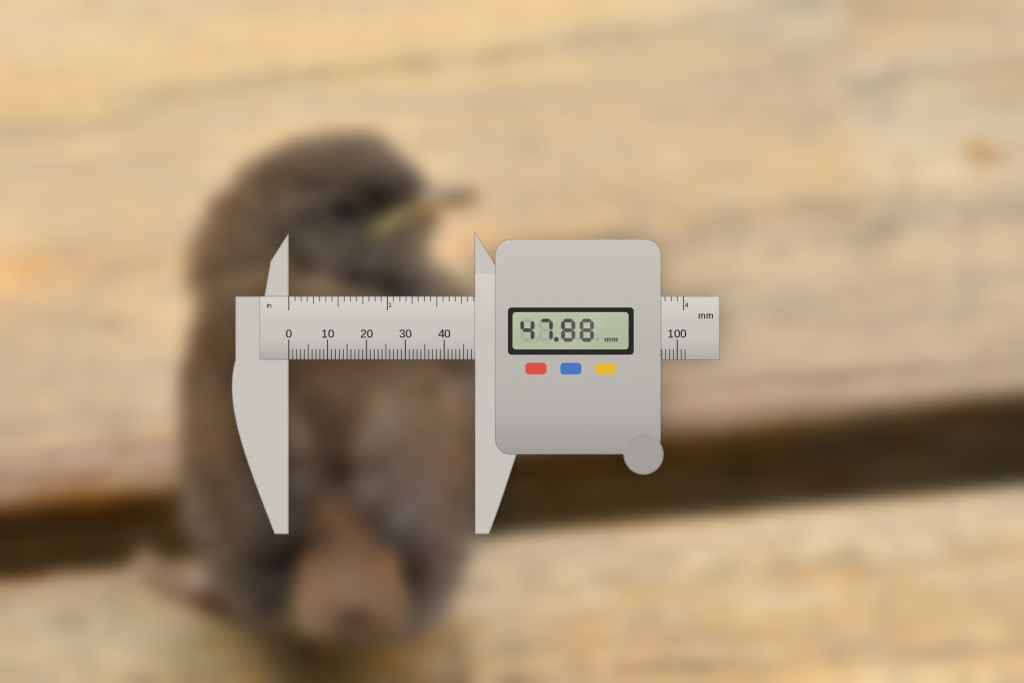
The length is 47.88 mm
